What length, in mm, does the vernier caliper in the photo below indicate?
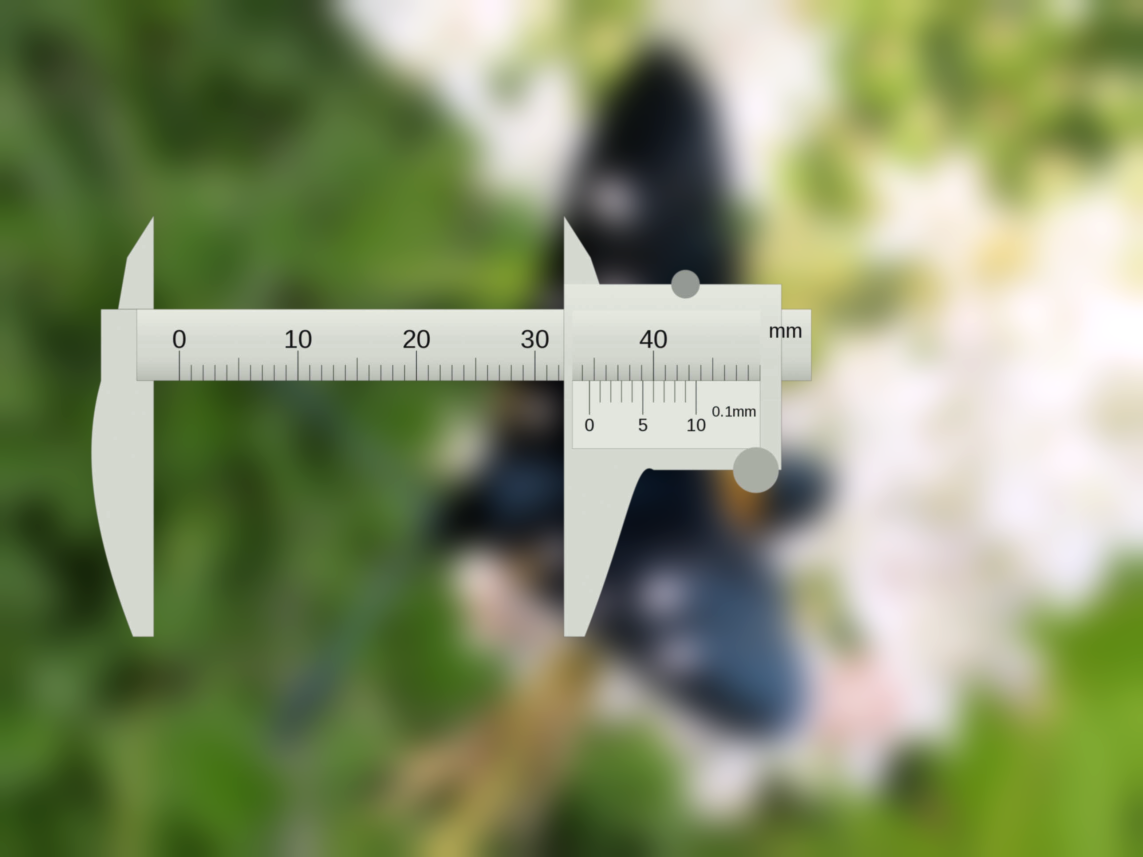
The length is 34.6 mm
